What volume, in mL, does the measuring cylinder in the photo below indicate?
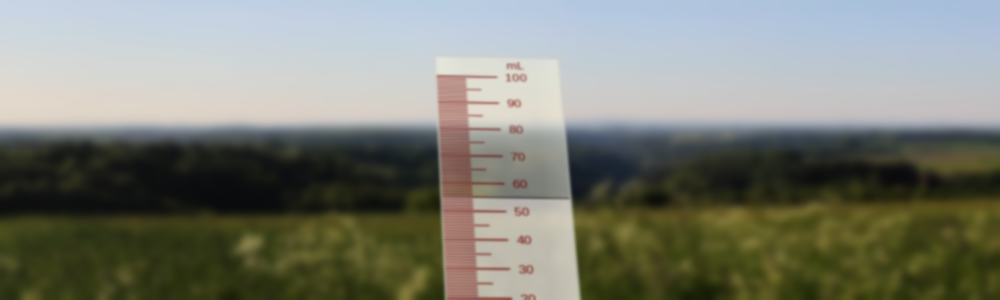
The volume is 55 mL
